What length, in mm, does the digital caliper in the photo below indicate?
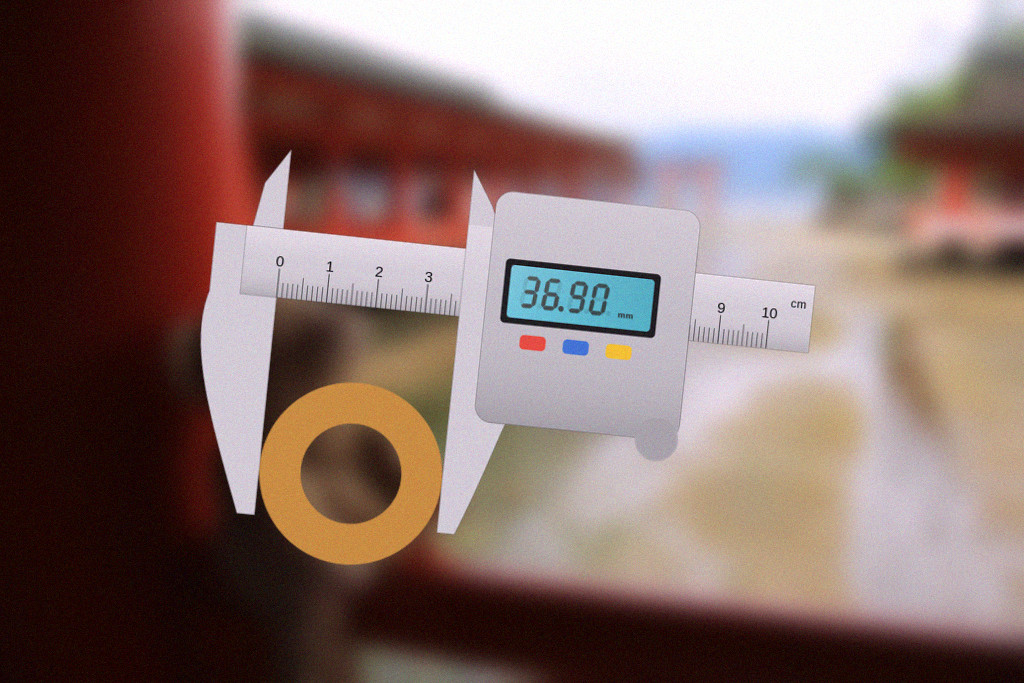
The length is 36.90 mm
